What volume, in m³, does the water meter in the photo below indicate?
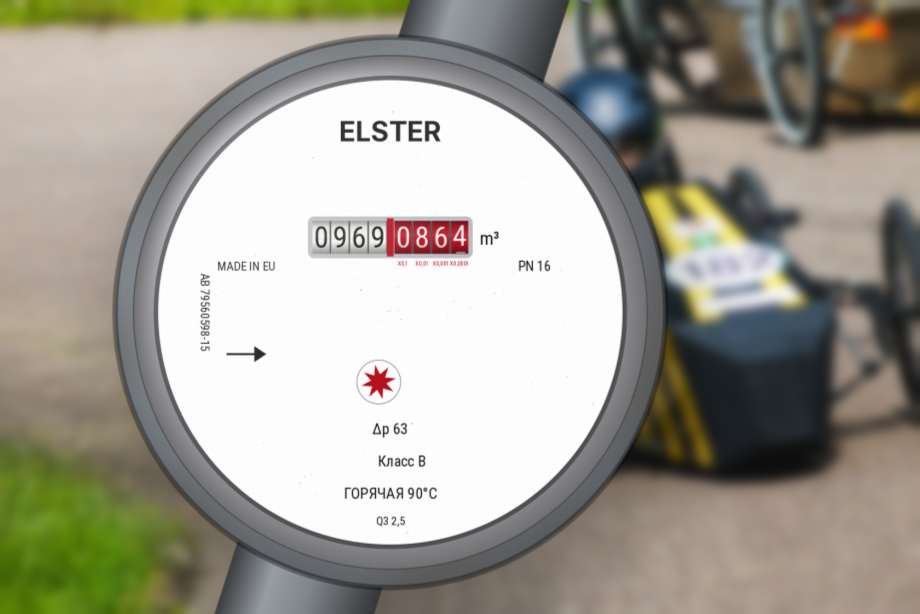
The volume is 969.0864 m³
